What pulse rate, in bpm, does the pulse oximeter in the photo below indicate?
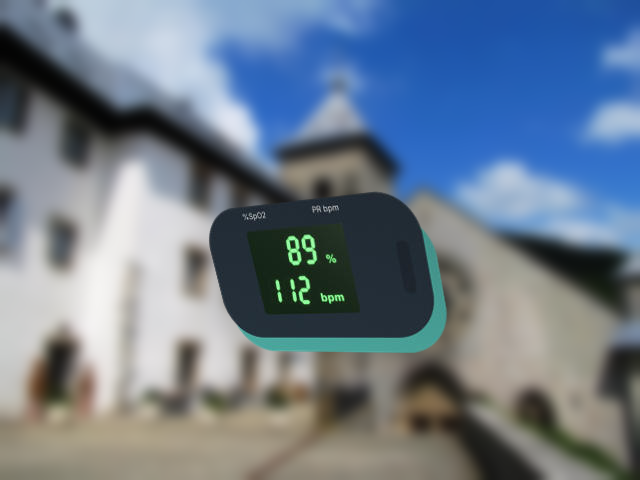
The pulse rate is 112 bpm
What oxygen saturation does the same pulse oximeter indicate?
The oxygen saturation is 89 %
